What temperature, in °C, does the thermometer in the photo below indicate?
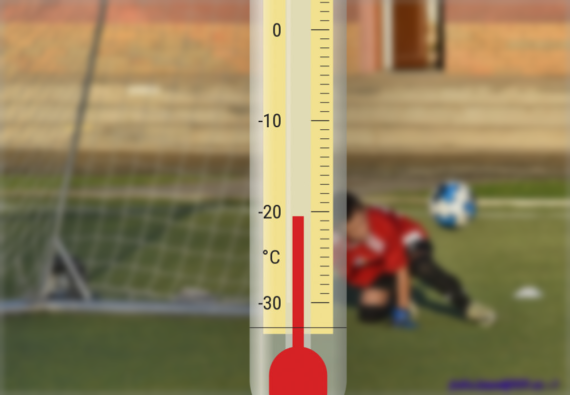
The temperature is -20.5 °C
